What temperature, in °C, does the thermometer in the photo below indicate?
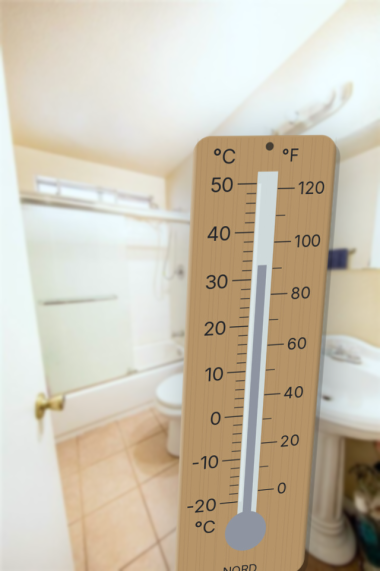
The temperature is 33 °C
